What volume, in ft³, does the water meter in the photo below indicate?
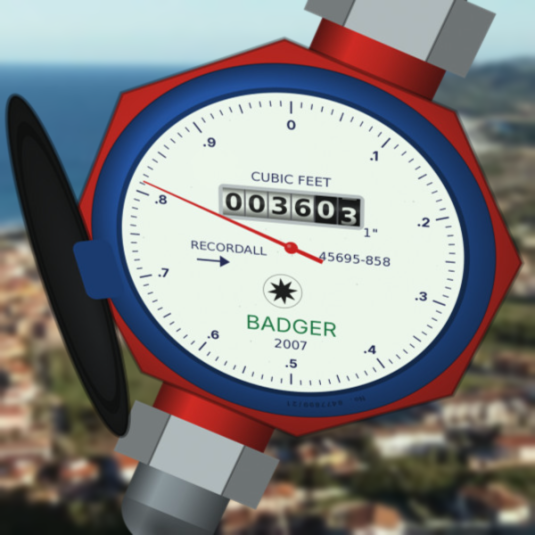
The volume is 3602.81 ft³
